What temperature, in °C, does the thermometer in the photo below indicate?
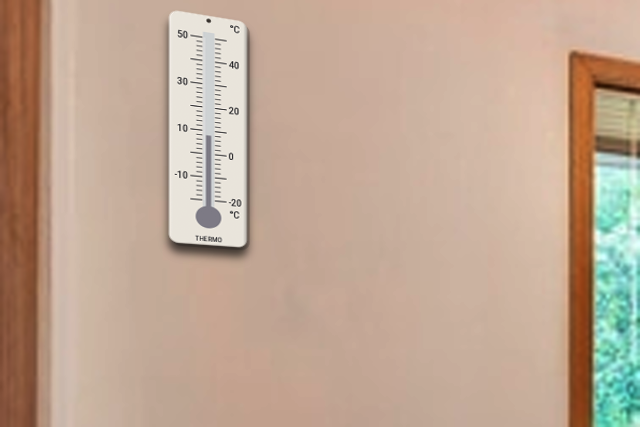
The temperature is 8 °C
